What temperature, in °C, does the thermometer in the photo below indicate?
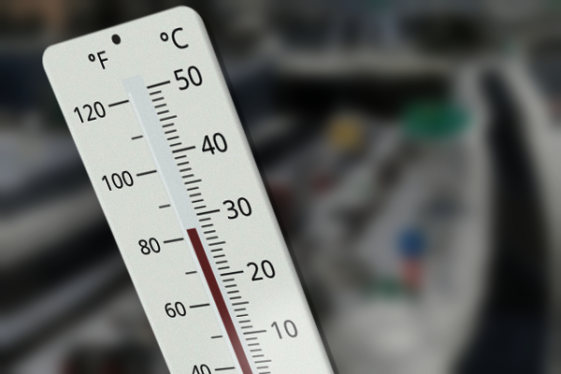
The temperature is 28 °C
